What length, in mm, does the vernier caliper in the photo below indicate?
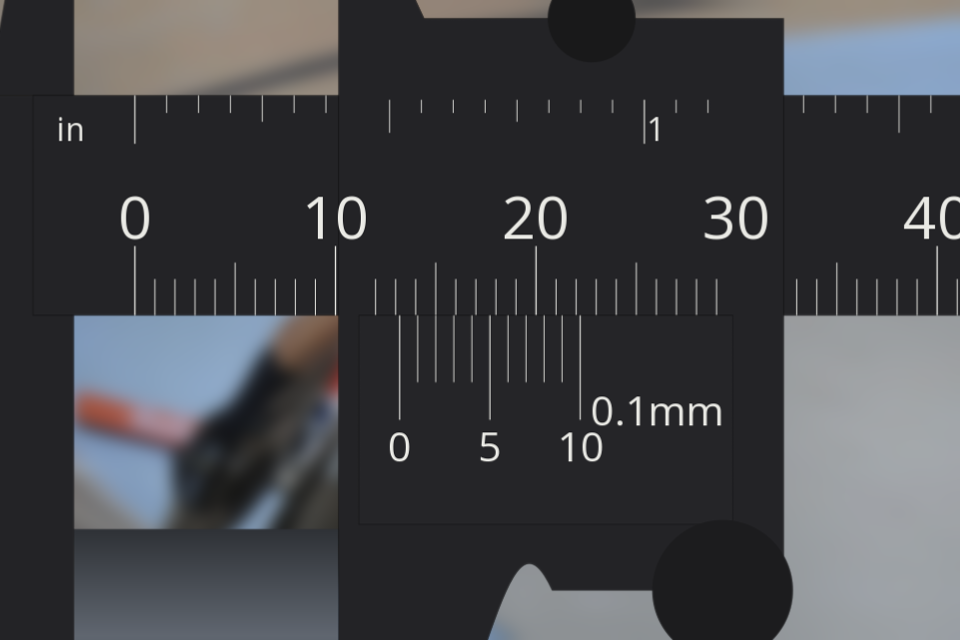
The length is 13.2 mm
